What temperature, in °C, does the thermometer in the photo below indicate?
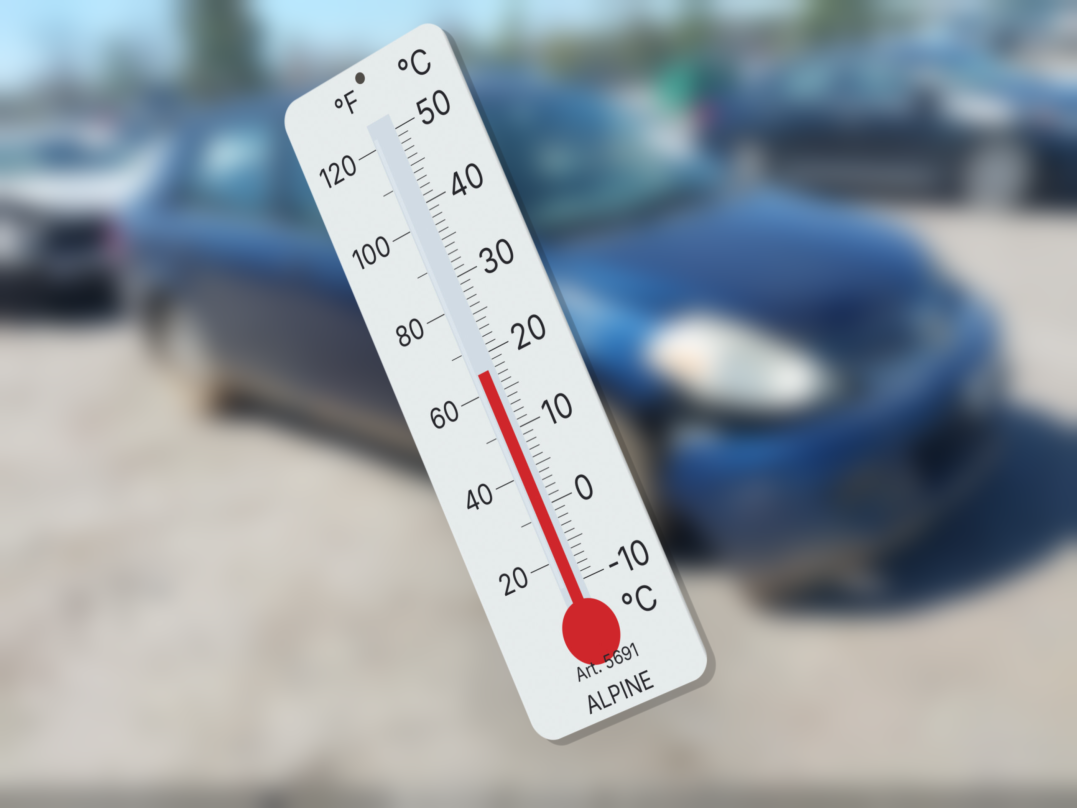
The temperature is 18 °C
